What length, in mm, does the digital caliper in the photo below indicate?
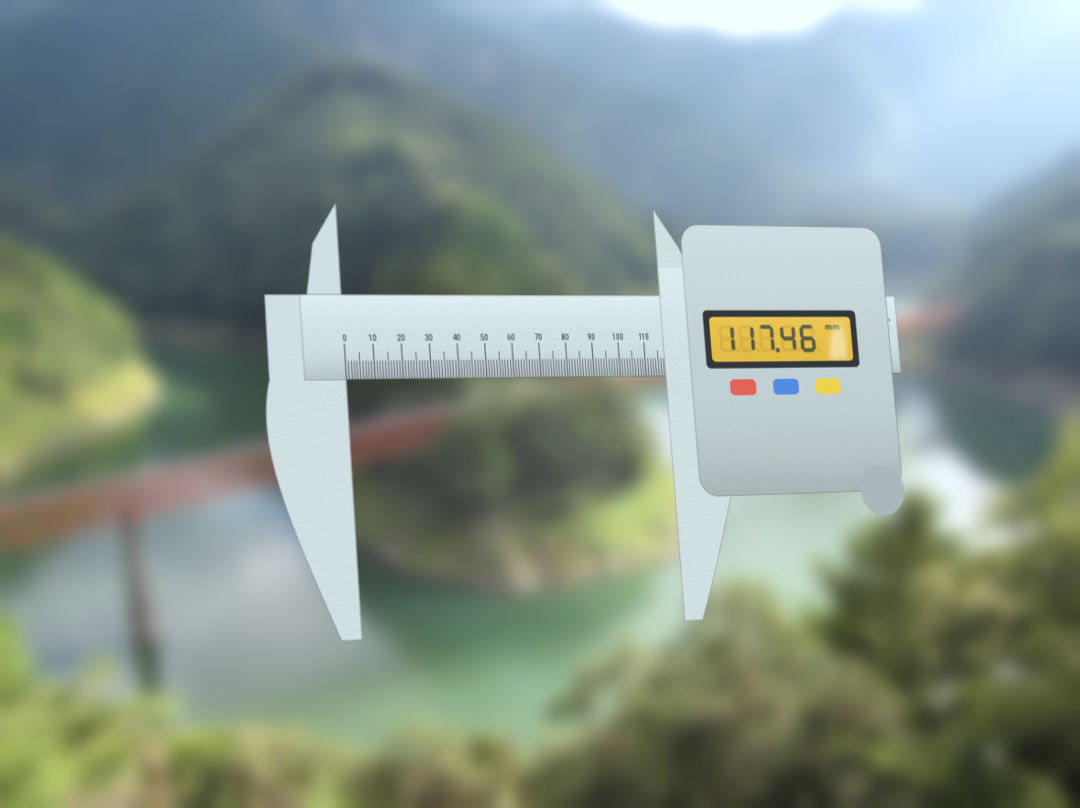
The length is 117.46 mm
